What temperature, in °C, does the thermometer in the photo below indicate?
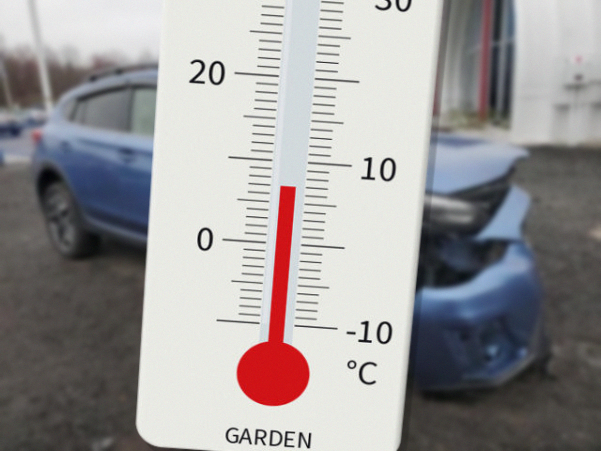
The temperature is 7 °C
